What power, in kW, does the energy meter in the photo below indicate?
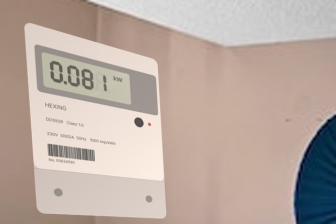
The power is 0.081 kW
